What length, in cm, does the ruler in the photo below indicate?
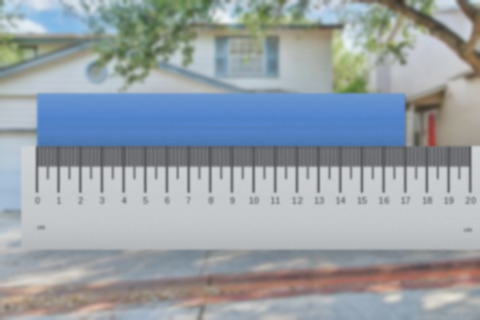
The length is 17 cm
